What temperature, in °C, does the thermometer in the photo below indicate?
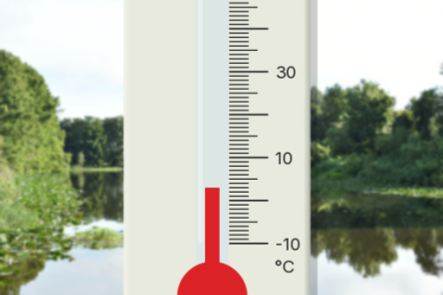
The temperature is 3 °C
